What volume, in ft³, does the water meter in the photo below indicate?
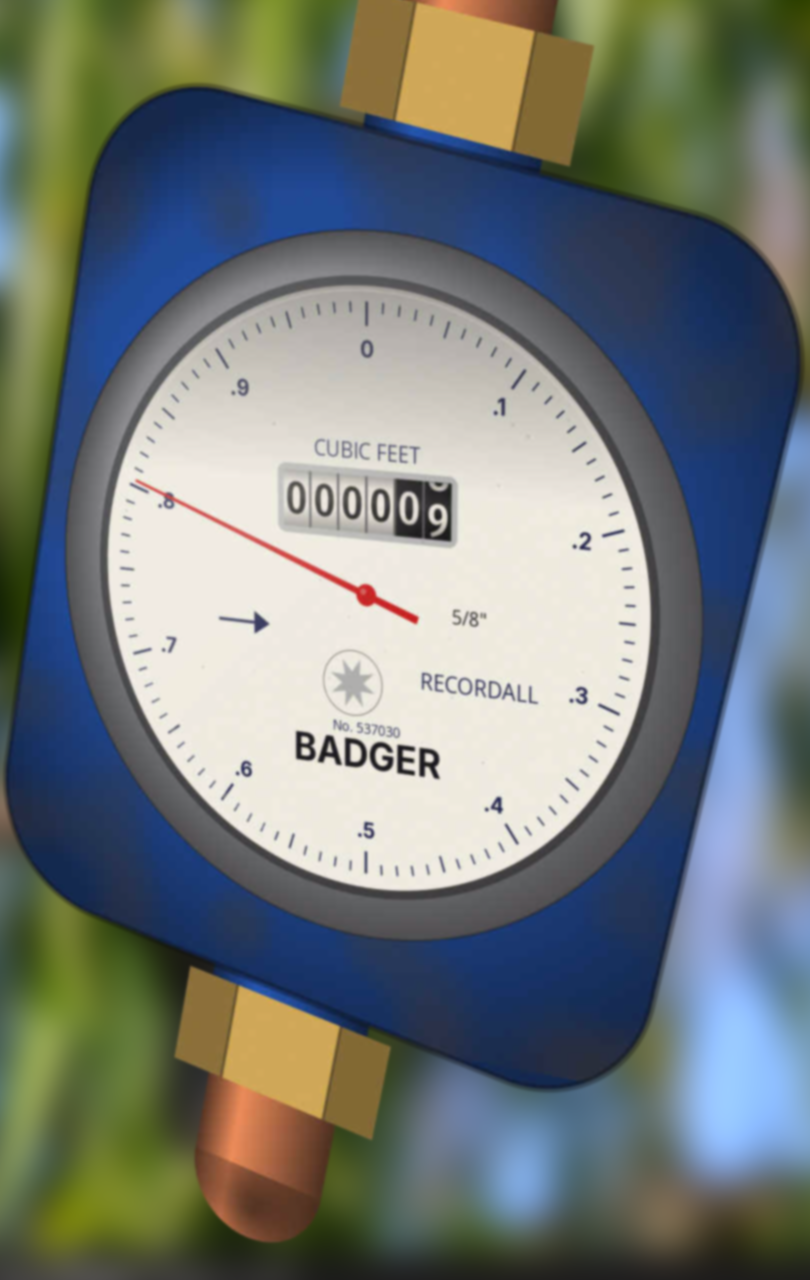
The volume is 8.80 ft³
